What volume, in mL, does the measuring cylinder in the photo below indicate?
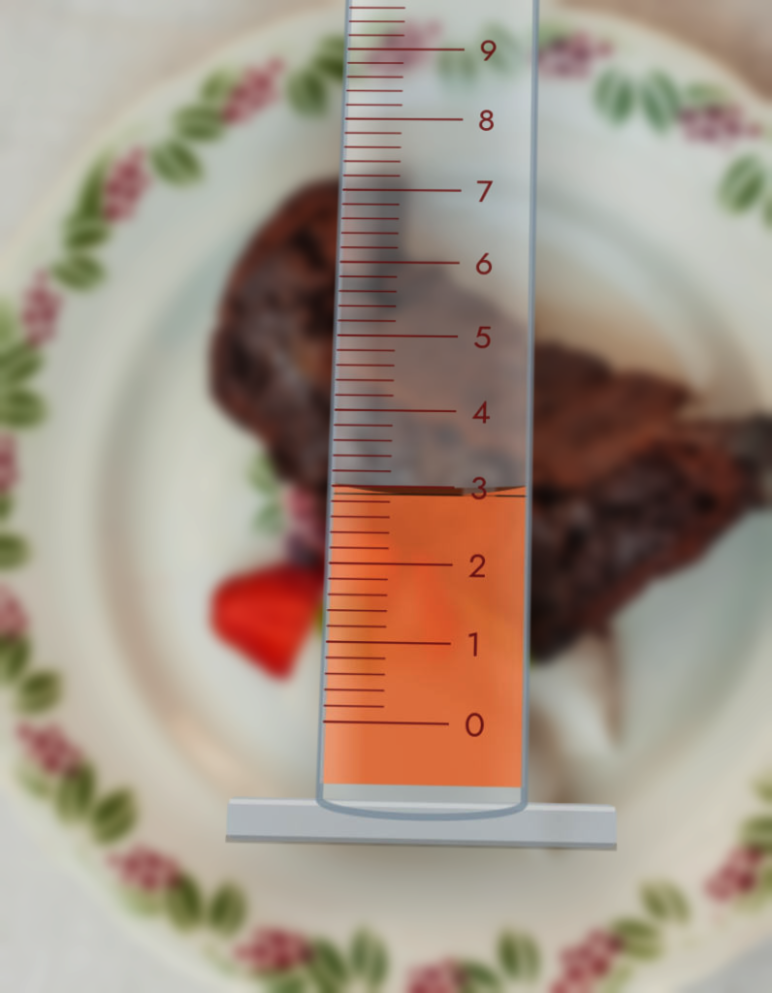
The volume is 2.9 mL
